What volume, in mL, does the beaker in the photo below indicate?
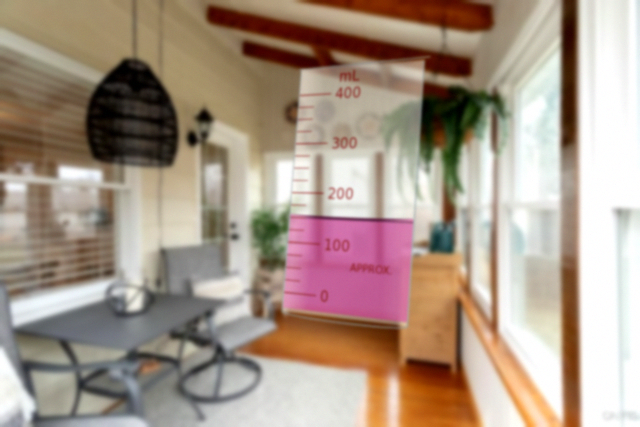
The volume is 150 mL
